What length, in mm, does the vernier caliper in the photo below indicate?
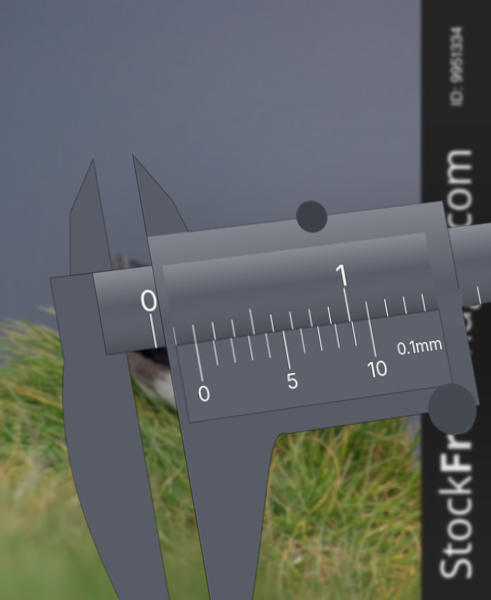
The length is 2.0 mm
